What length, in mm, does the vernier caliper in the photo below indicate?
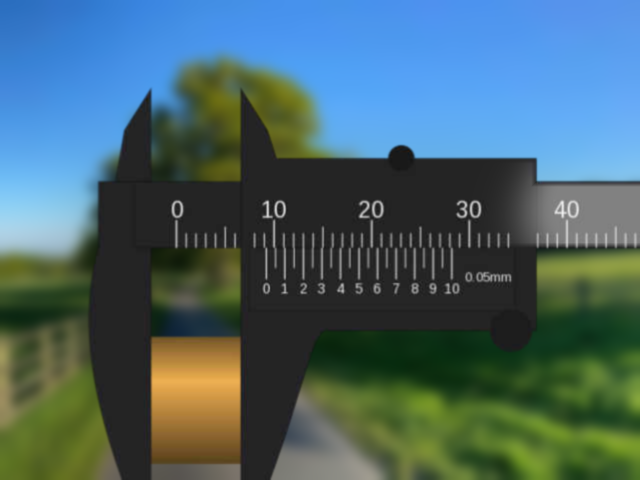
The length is 9.2 mm
